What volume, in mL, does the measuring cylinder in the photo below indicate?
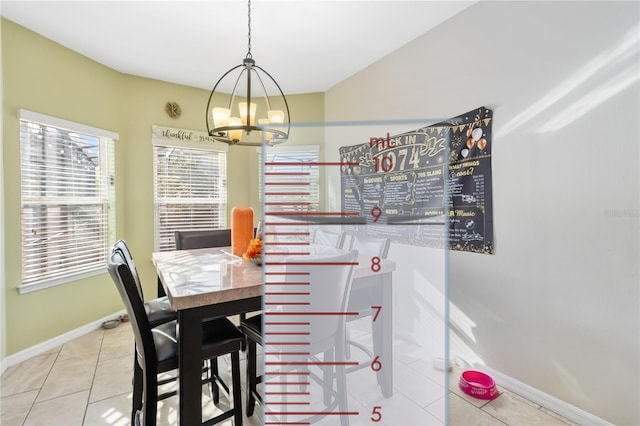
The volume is 8.8 mL
